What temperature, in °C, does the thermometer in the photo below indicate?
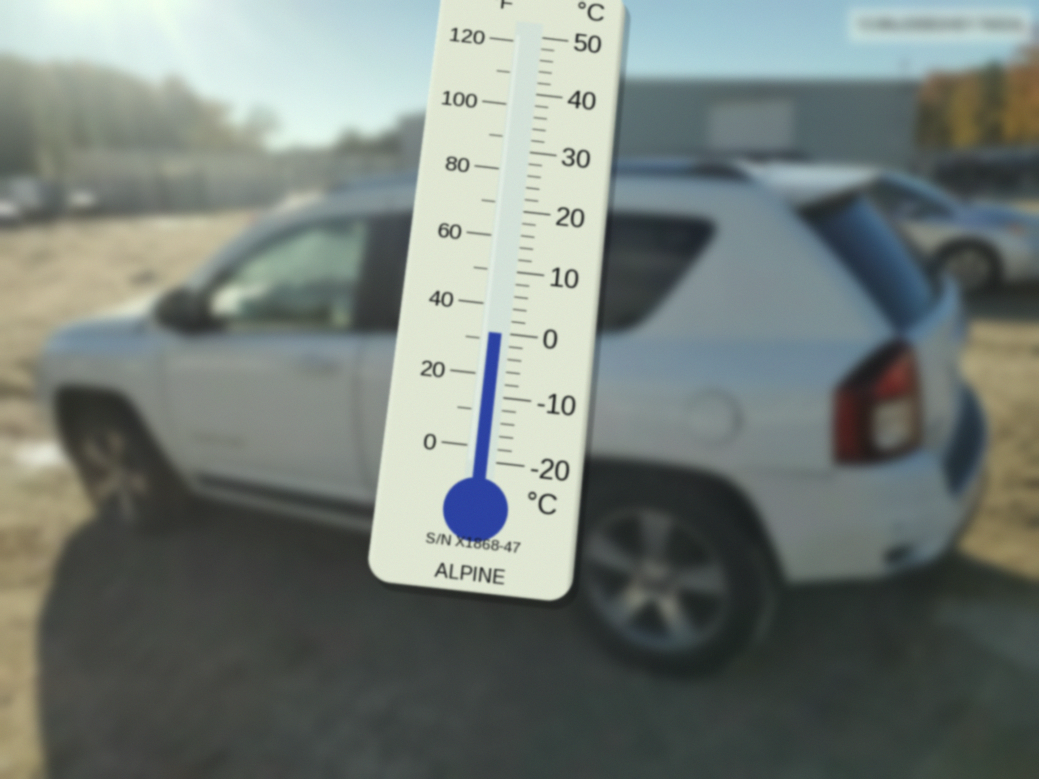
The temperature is 0 °C
